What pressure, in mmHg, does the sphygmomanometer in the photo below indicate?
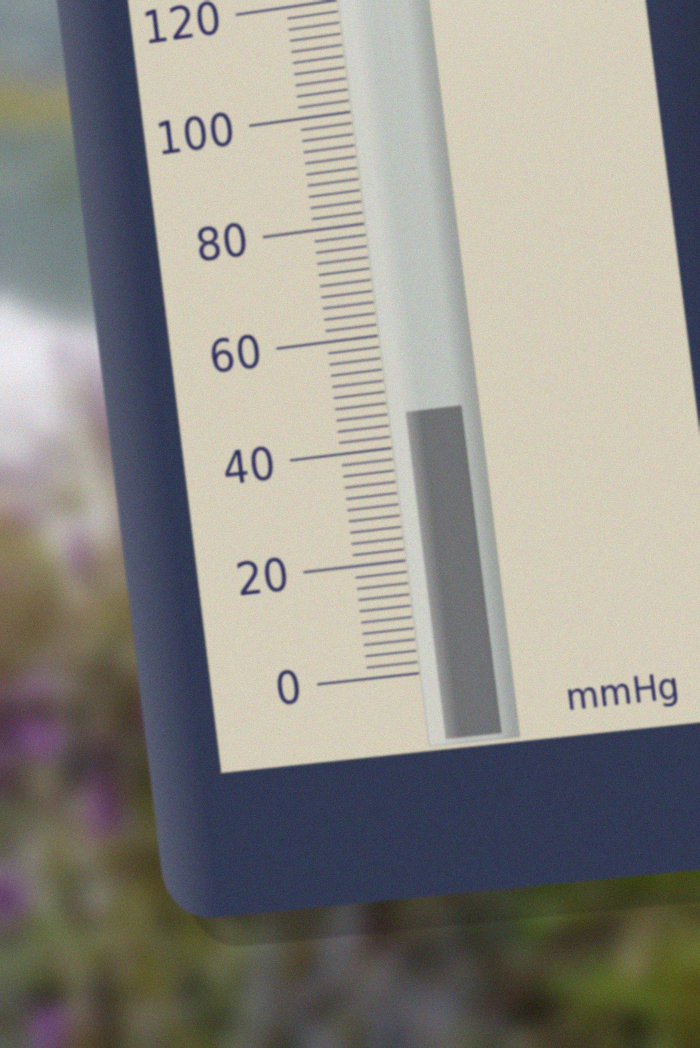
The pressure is 46 mmHg
